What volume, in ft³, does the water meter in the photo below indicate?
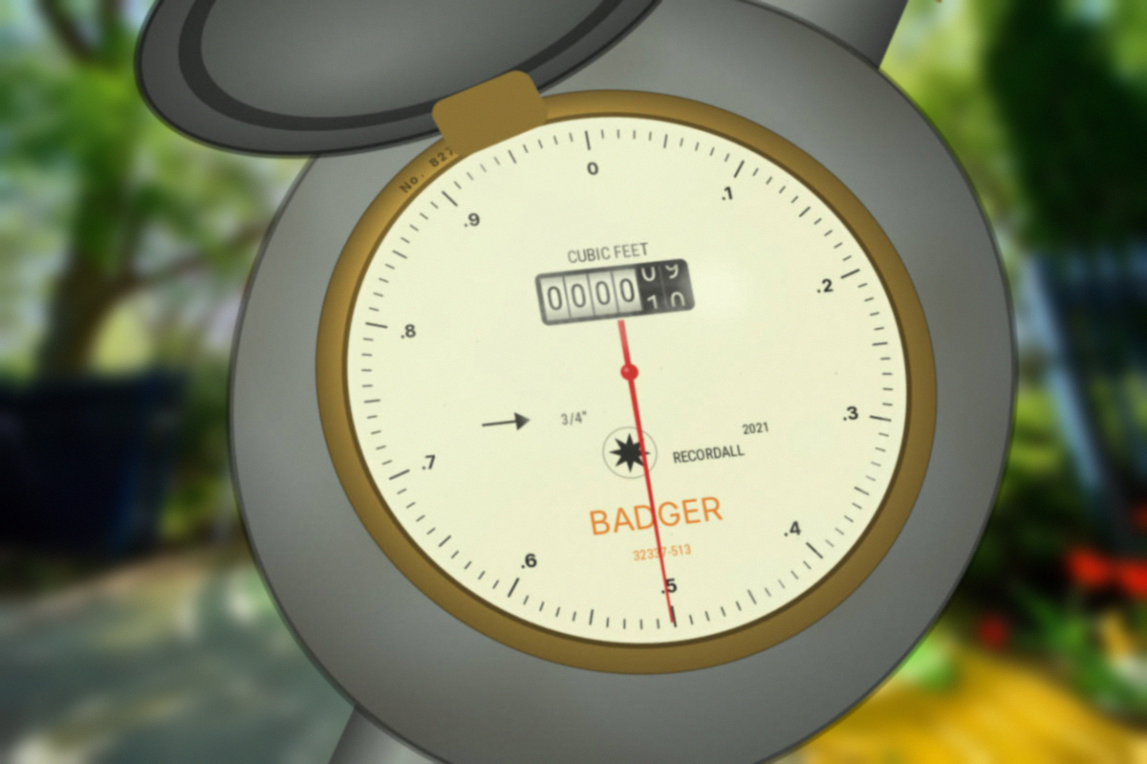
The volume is 9.50 ft³
